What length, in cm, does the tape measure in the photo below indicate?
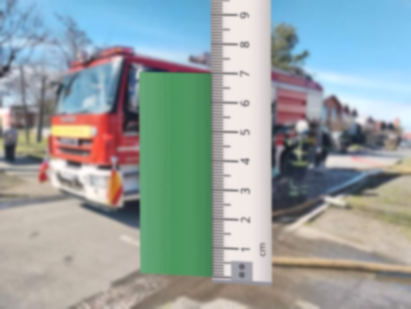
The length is 7 cm
